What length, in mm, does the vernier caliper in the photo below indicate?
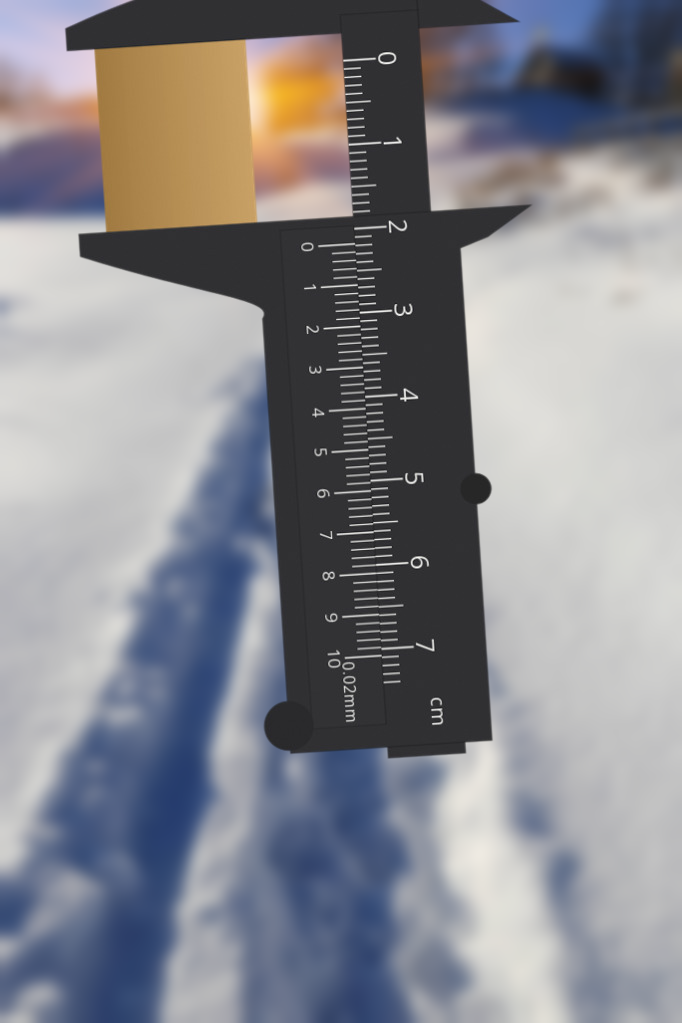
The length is 21.8 mm
